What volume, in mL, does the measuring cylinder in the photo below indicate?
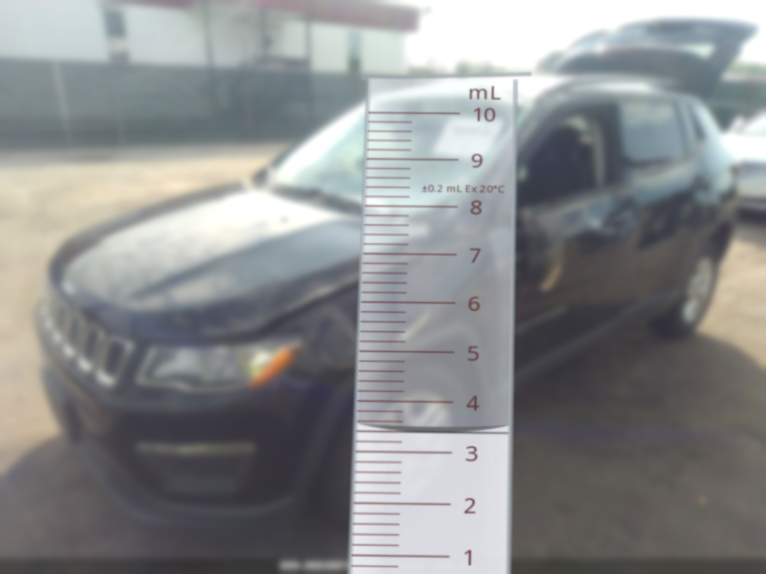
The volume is 3.4 mL
